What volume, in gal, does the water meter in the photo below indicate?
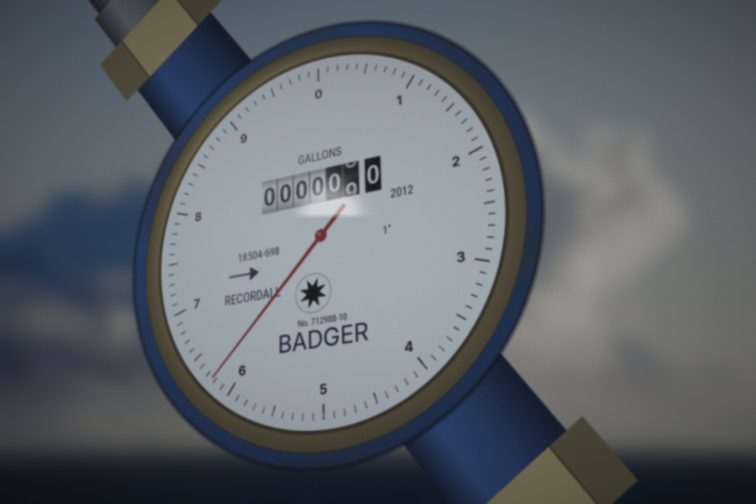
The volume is 86.2 gal
